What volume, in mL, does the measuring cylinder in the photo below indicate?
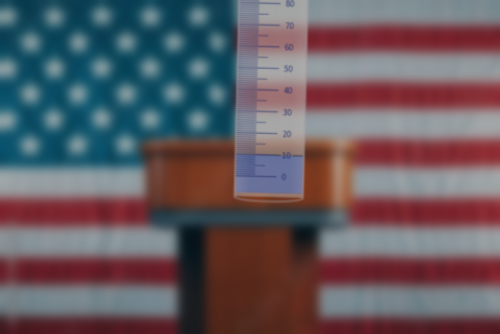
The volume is 10 mL
